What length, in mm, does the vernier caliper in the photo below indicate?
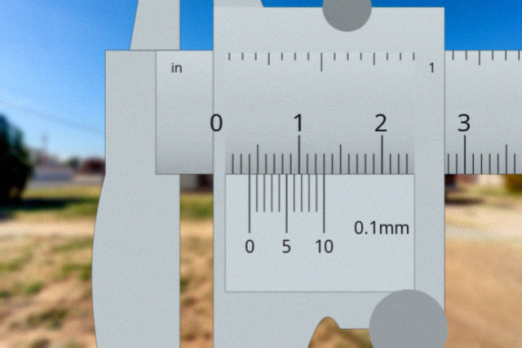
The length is 4.0 mm
